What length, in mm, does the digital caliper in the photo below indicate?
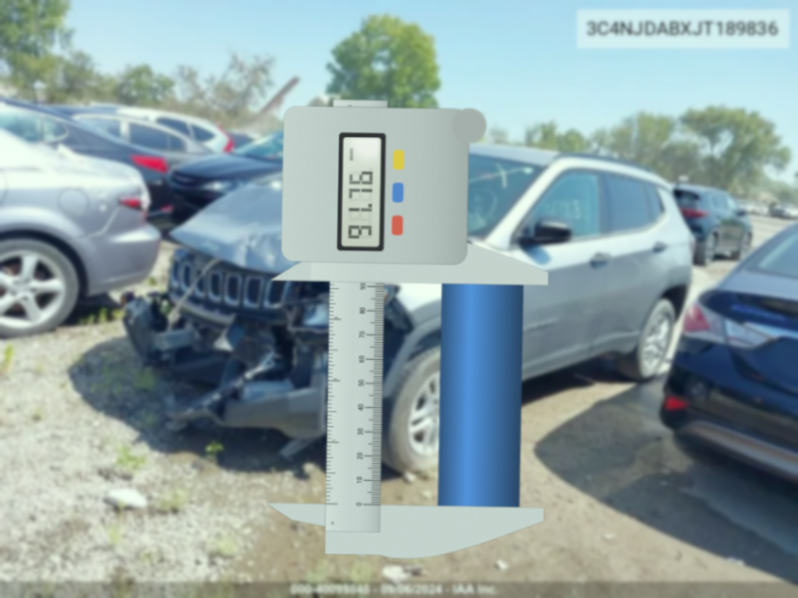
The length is 91.76 mm
